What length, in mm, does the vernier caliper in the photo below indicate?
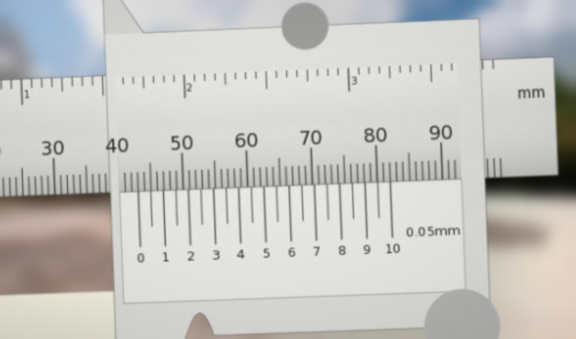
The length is 43.0 mm
